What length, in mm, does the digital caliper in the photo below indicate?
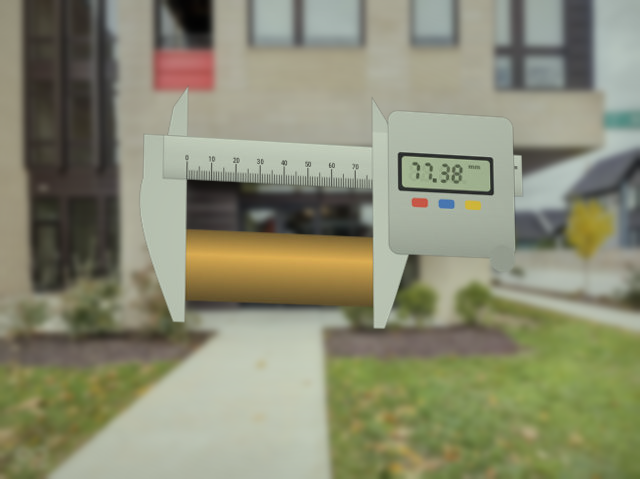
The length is 77.38 mm
